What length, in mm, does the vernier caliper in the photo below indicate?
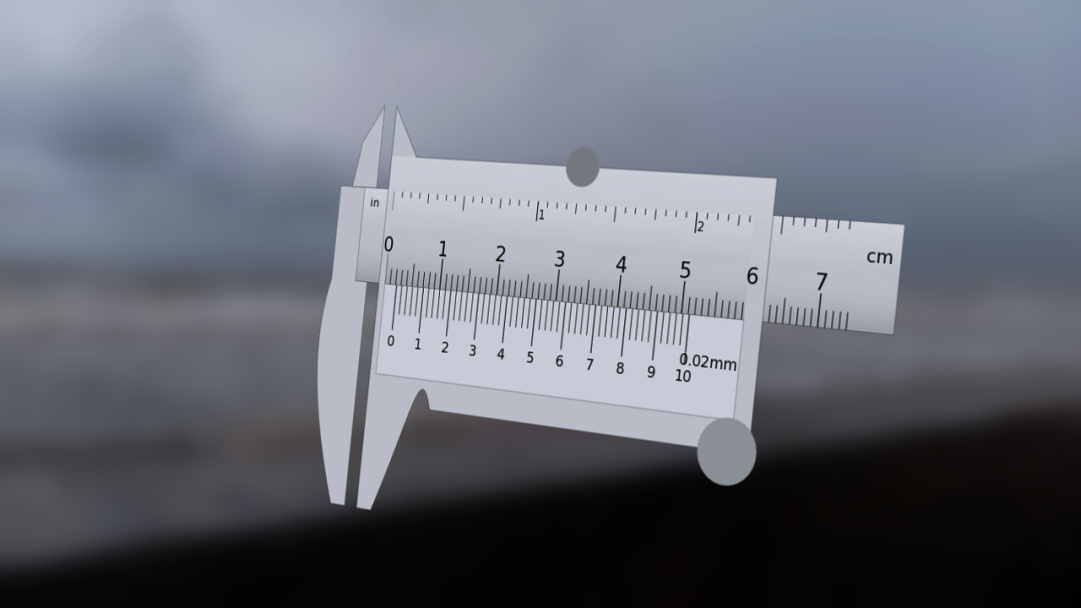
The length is 2.2 mm
